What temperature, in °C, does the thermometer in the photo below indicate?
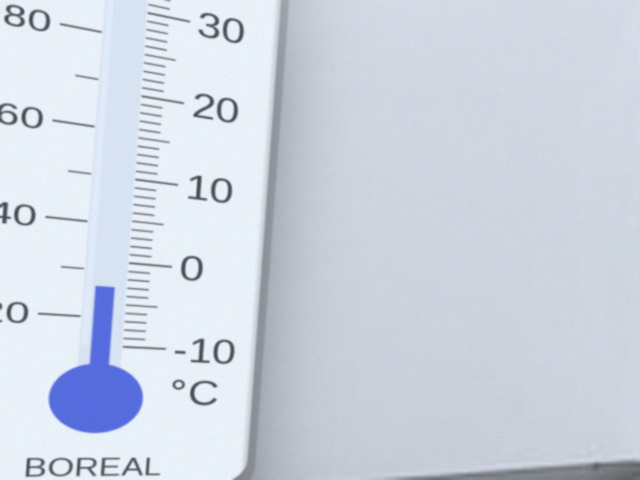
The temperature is -3 °C
